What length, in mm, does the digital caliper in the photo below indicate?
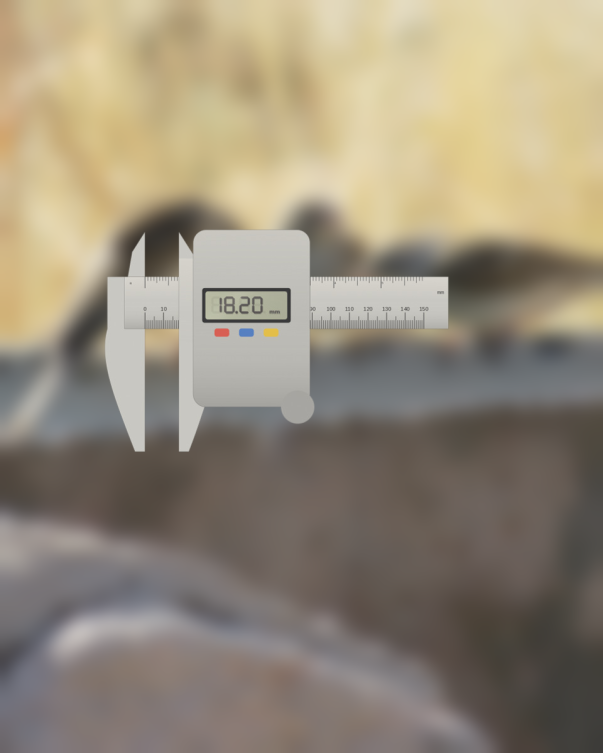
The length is 18.20 mm
